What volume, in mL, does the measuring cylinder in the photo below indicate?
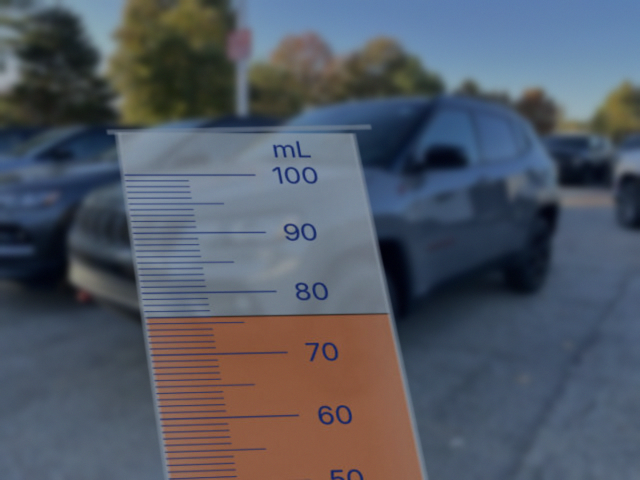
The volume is 76 mL
